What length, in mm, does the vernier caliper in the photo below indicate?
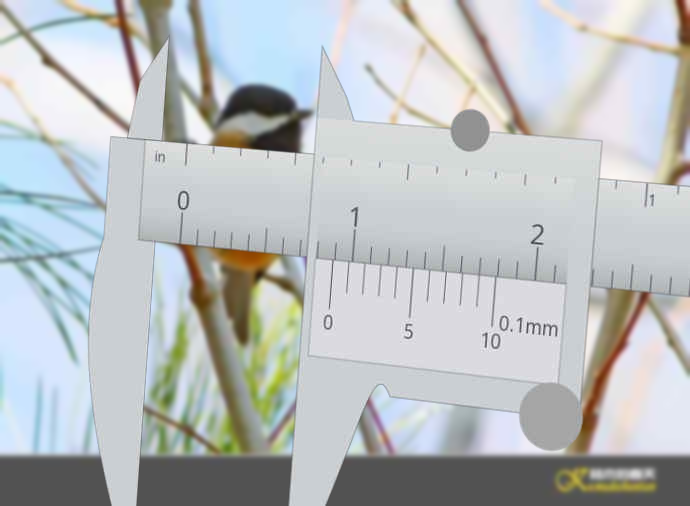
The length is 8.9 mm
